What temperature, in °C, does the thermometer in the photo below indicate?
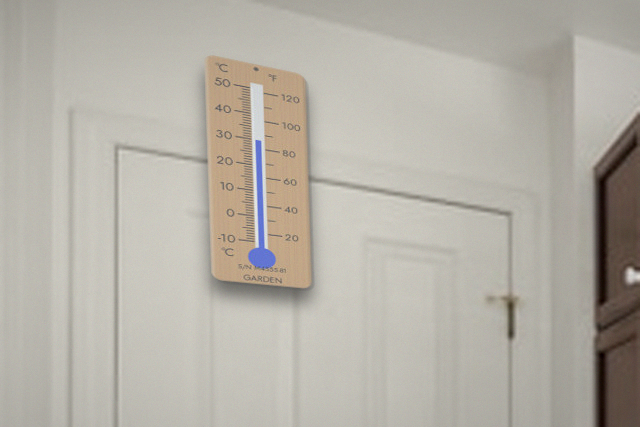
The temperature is 30 °C
